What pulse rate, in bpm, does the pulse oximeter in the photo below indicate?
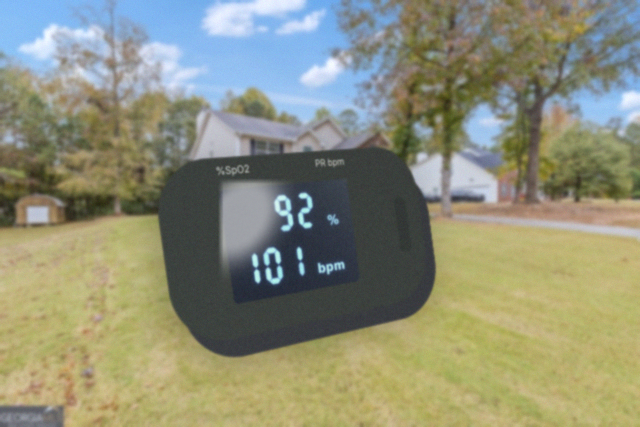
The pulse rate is 101 bpm
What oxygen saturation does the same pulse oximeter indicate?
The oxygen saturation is 92 %
